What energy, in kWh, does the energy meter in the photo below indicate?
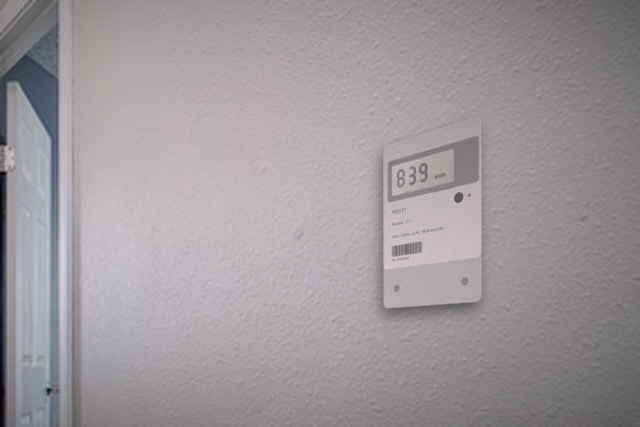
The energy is 839 kWh
